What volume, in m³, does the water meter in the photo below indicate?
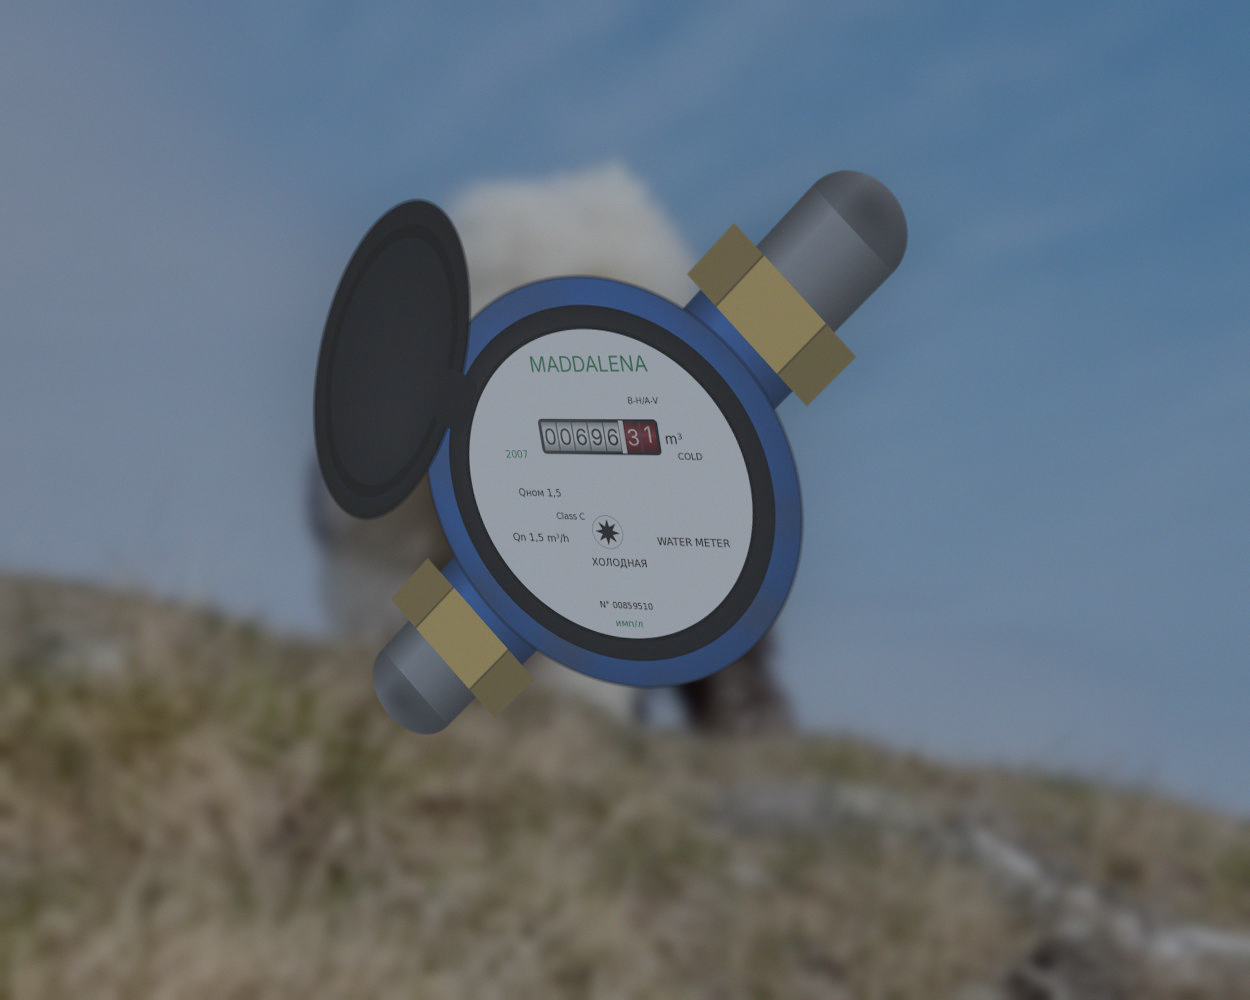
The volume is 696.31 m³
